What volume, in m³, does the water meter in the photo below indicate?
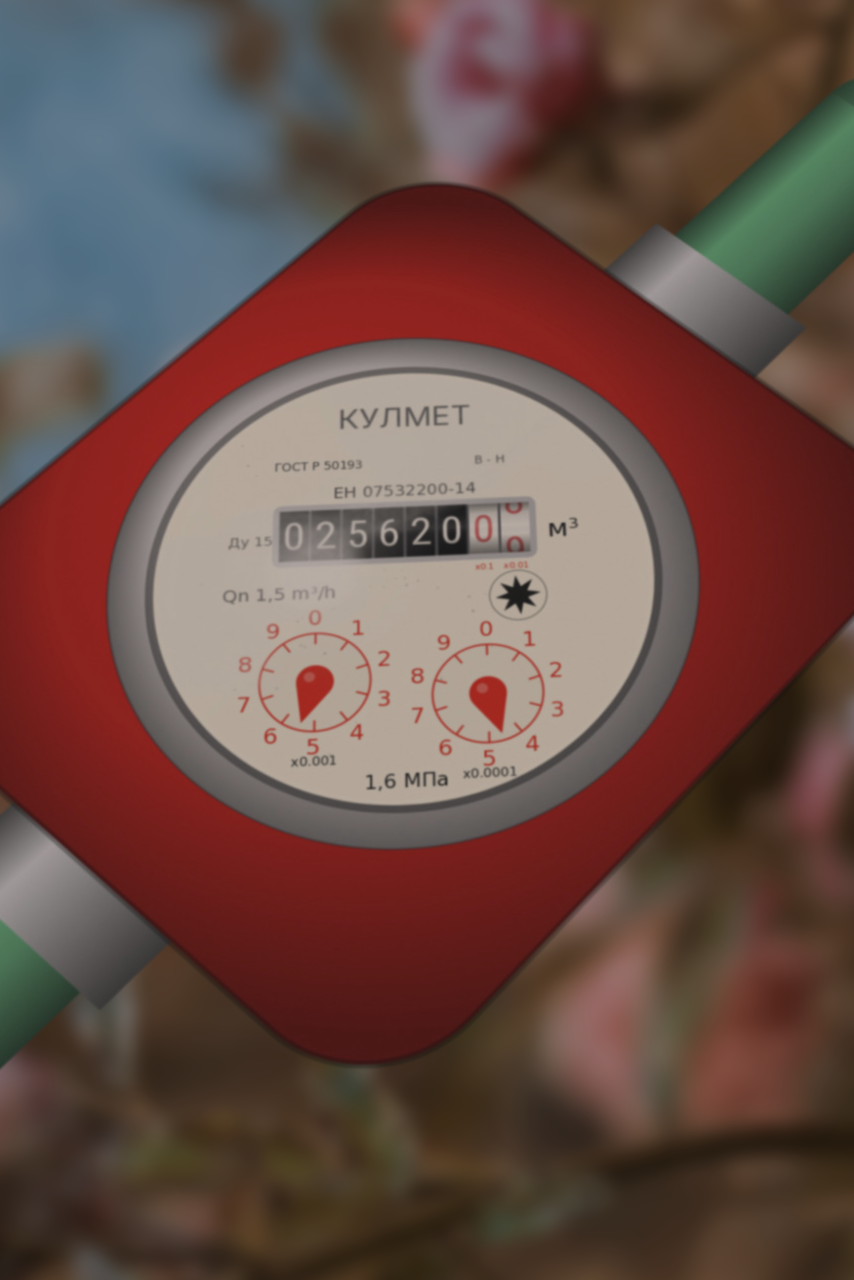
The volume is 25620.0854 m³
